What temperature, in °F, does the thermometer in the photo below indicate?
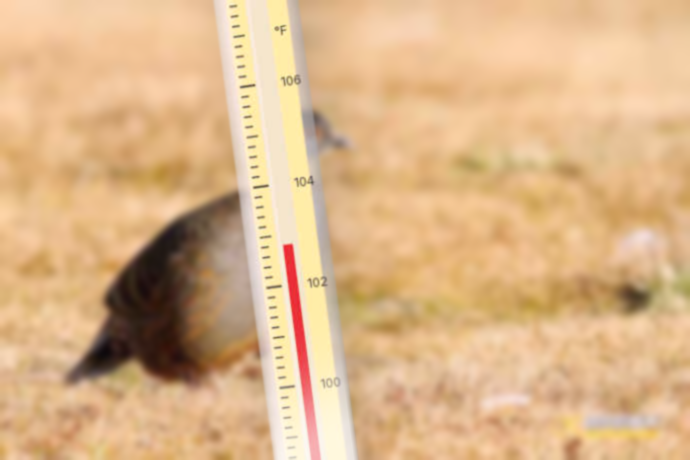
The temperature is 102.8 °F
